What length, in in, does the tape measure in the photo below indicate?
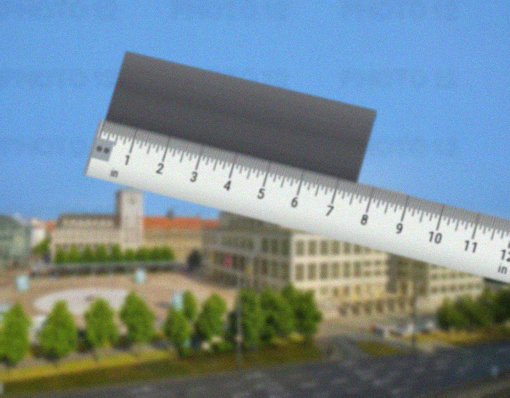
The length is 7.5 in
